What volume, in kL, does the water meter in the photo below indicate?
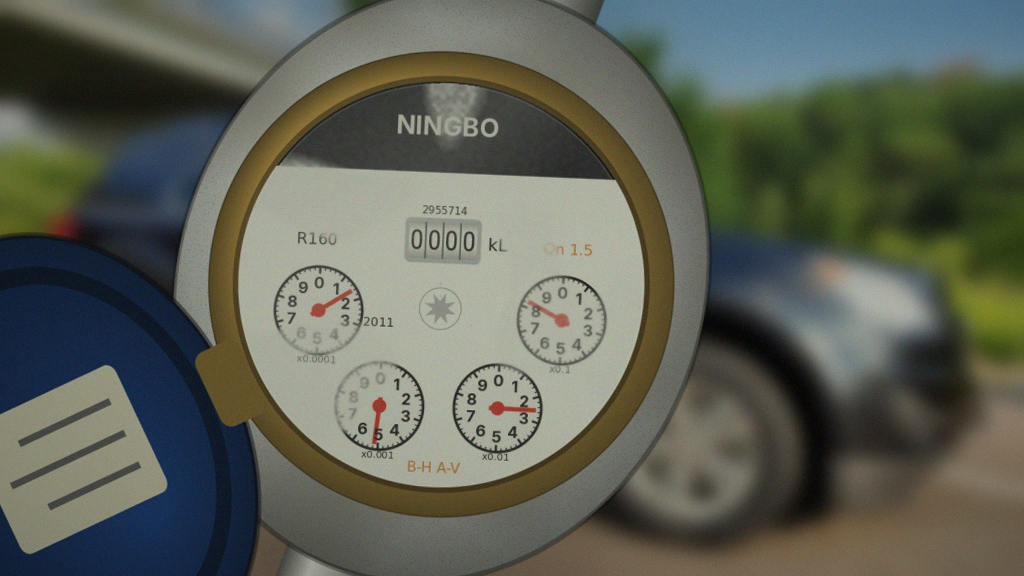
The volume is 0.8251 kL
